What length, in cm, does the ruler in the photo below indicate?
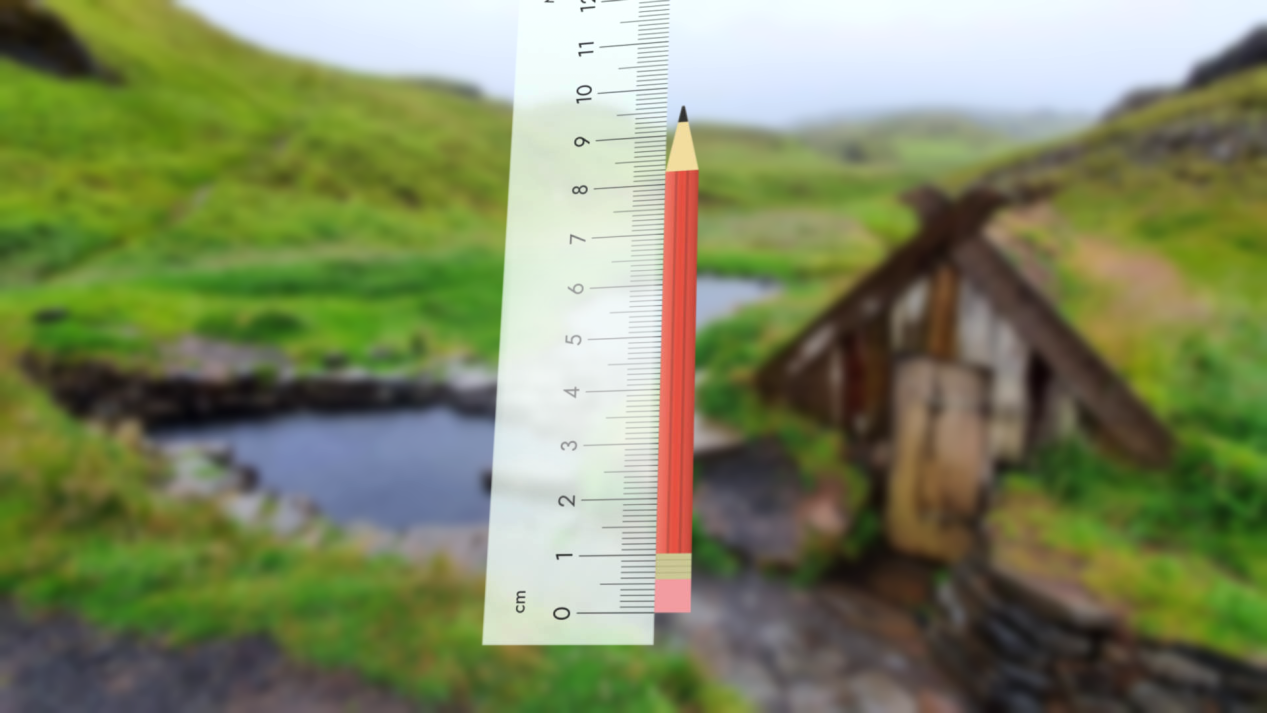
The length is 9.6 cm
